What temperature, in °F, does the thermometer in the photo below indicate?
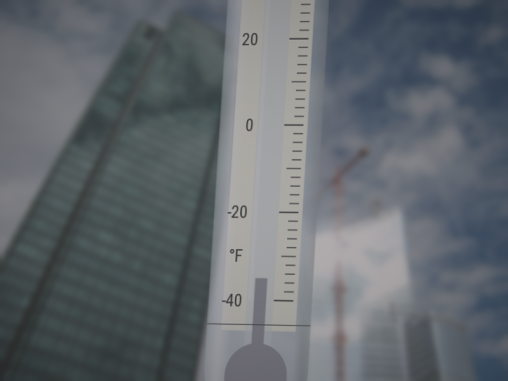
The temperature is -35 °F
